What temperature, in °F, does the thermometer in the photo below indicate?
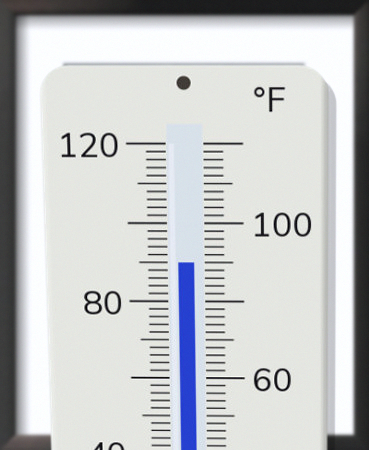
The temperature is 90 °F
